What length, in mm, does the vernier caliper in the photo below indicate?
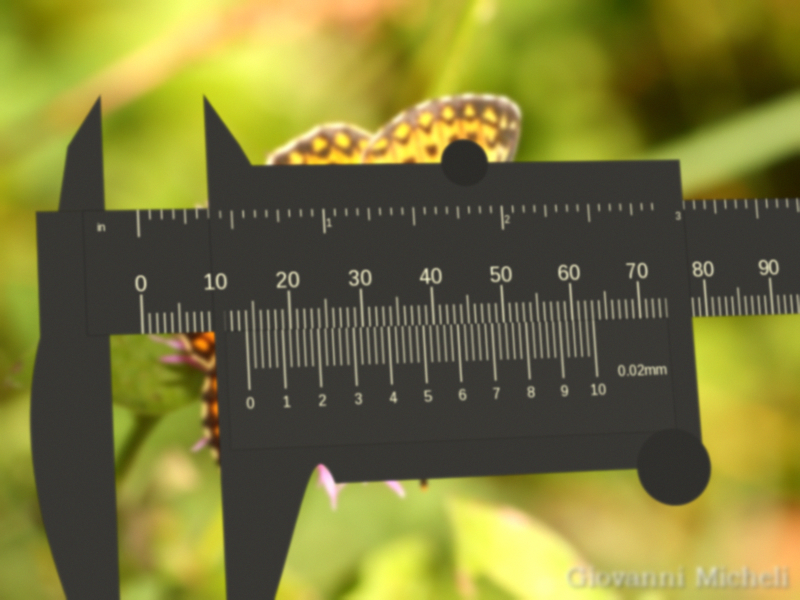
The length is 14.0 mm
